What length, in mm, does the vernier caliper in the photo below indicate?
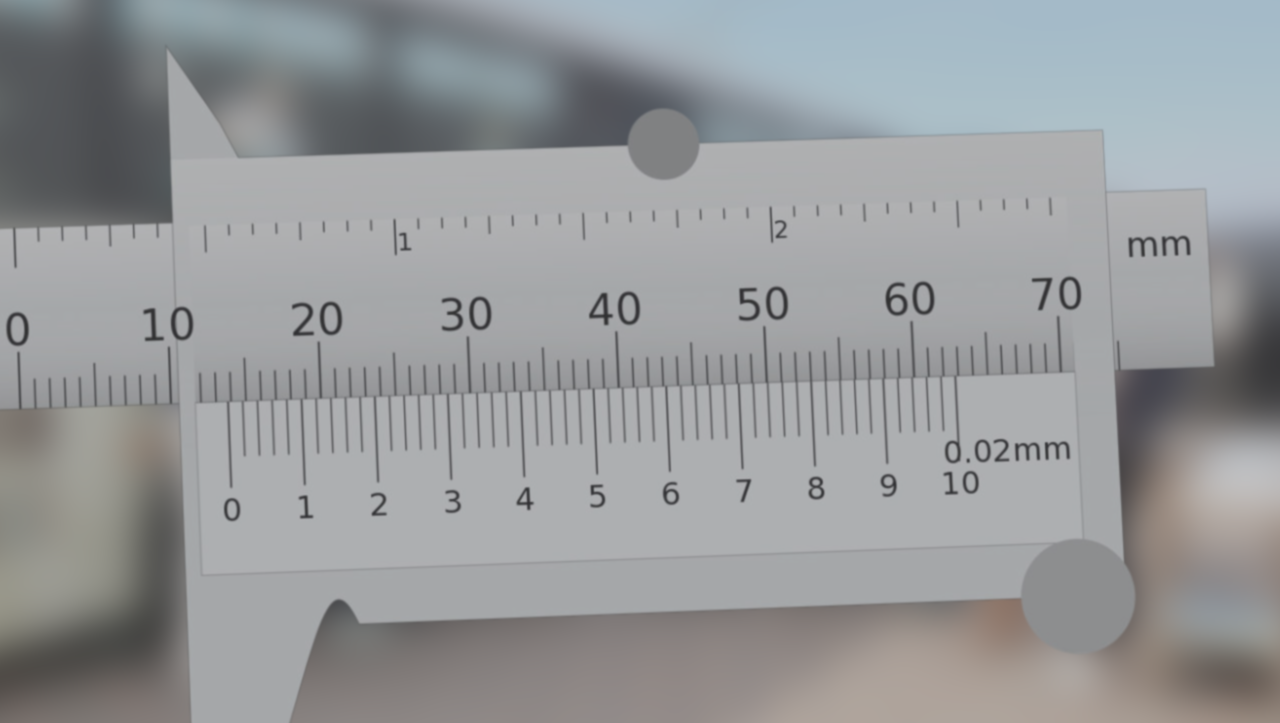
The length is 13.8 mm
